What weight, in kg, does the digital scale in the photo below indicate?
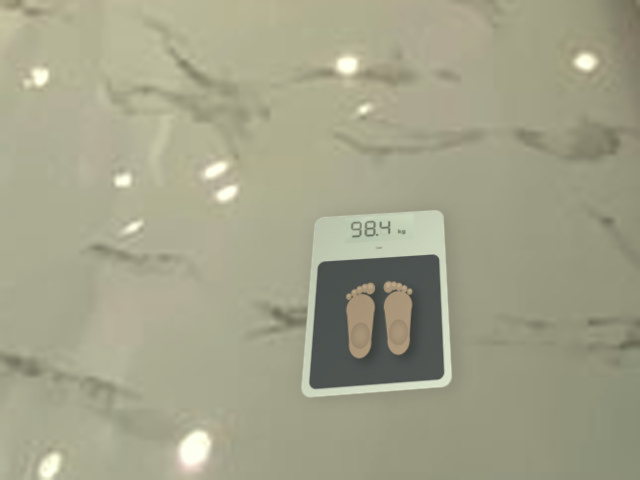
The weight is 98.4 kg
